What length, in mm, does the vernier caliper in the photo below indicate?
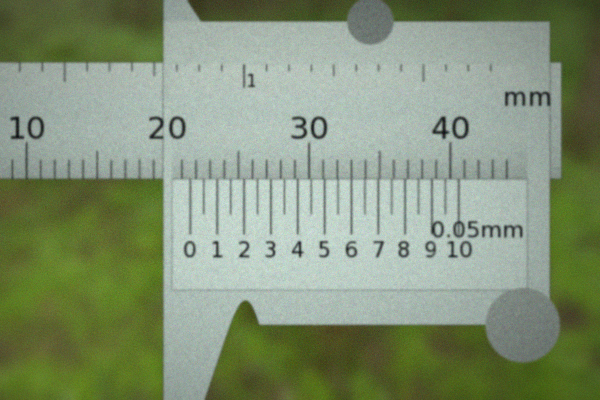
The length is 21.6 mm
